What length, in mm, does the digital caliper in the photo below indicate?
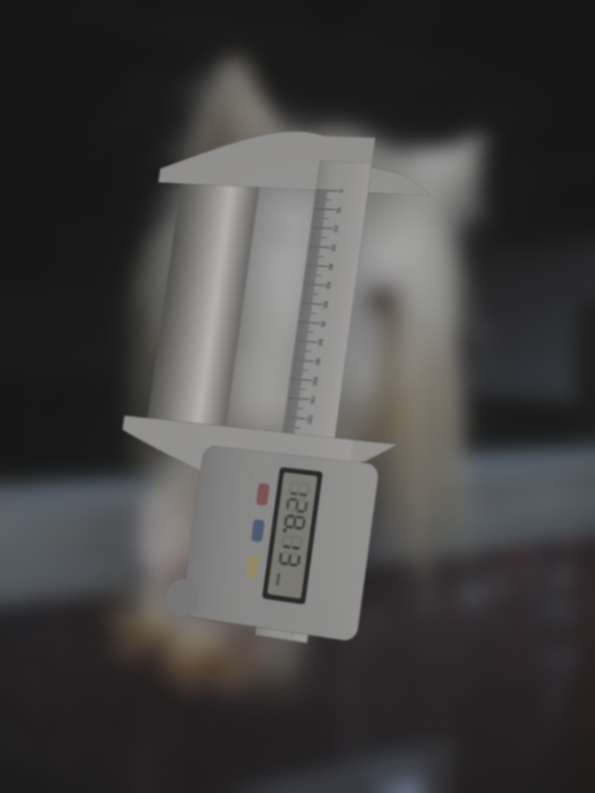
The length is 128.13 mm
